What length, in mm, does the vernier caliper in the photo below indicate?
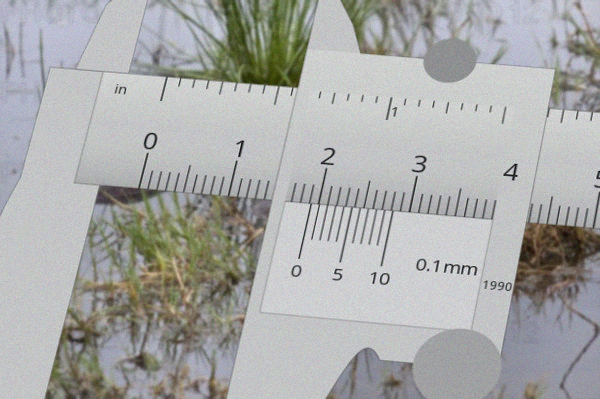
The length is 19.2 mm
